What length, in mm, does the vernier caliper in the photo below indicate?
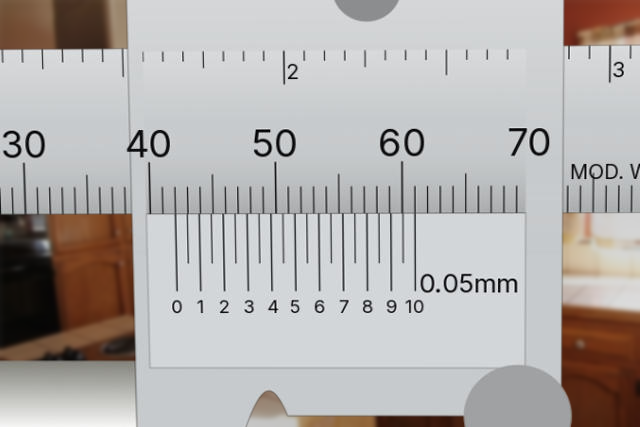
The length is 42.0 mm
